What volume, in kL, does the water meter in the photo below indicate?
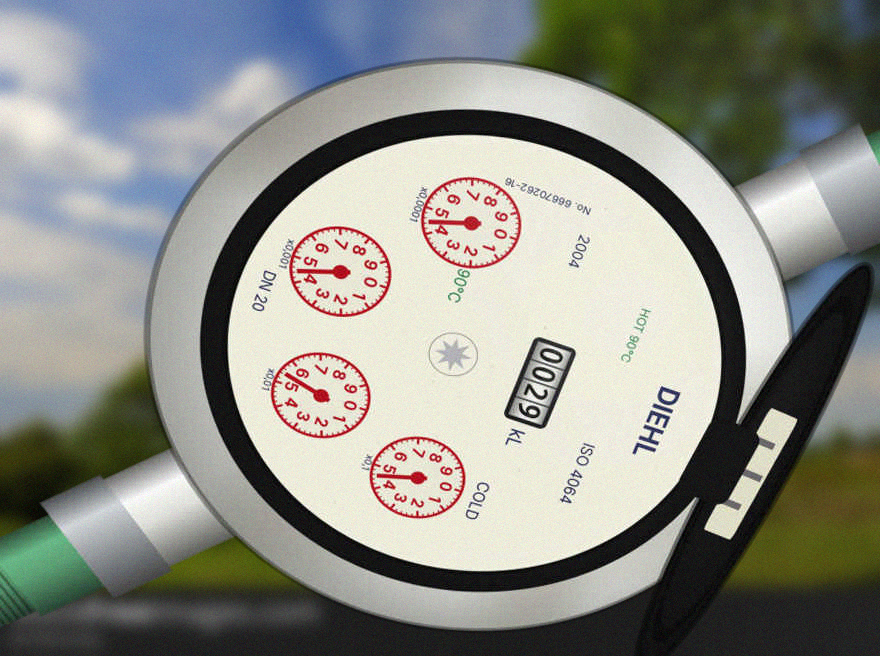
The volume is 29.4544 kL
